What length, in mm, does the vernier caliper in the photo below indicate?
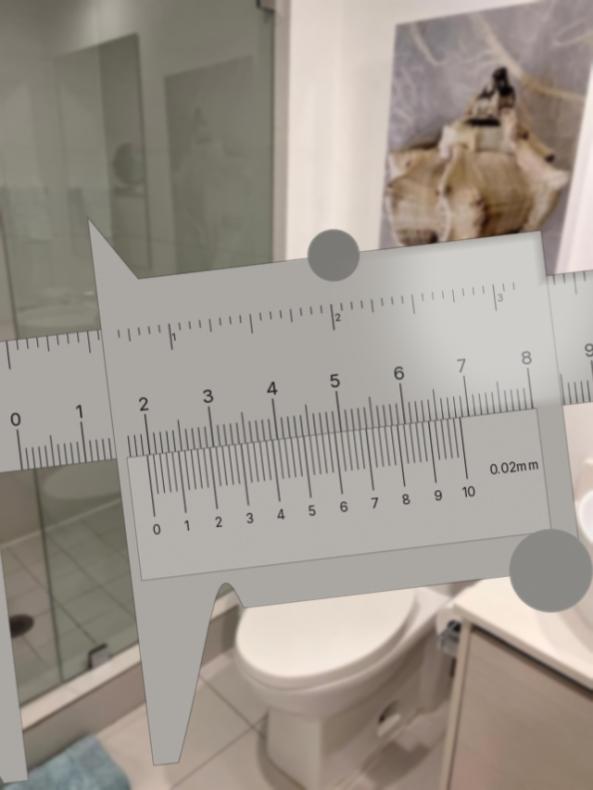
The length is 19.6 mm
